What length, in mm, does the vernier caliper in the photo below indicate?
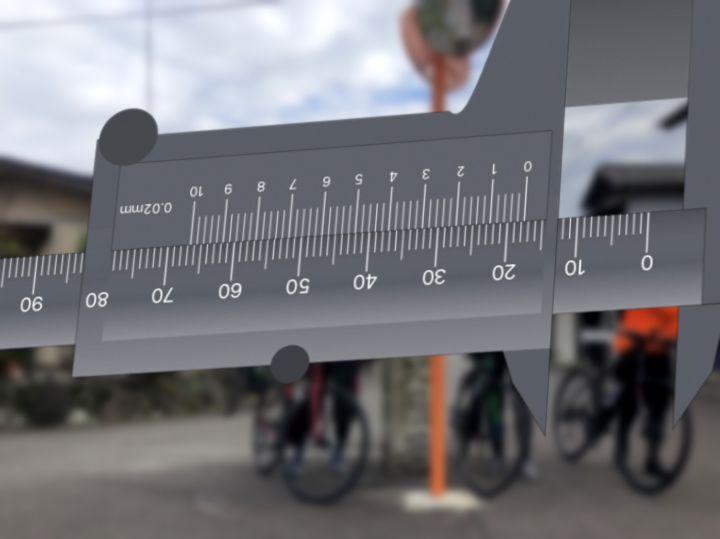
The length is 17.6 mm
